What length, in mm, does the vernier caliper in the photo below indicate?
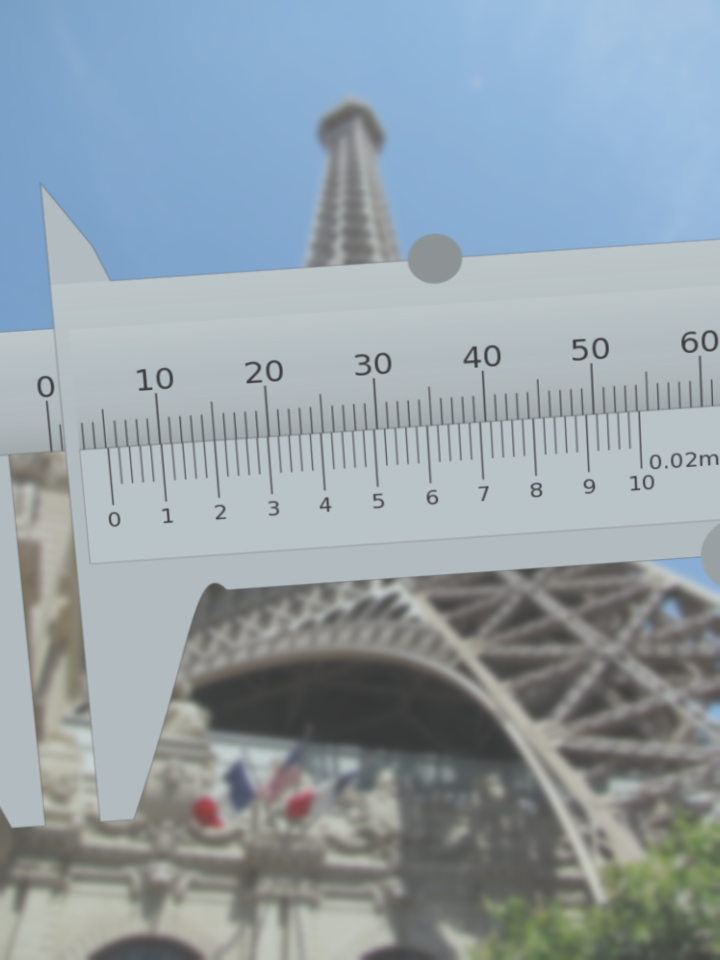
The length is 5.2 mm
